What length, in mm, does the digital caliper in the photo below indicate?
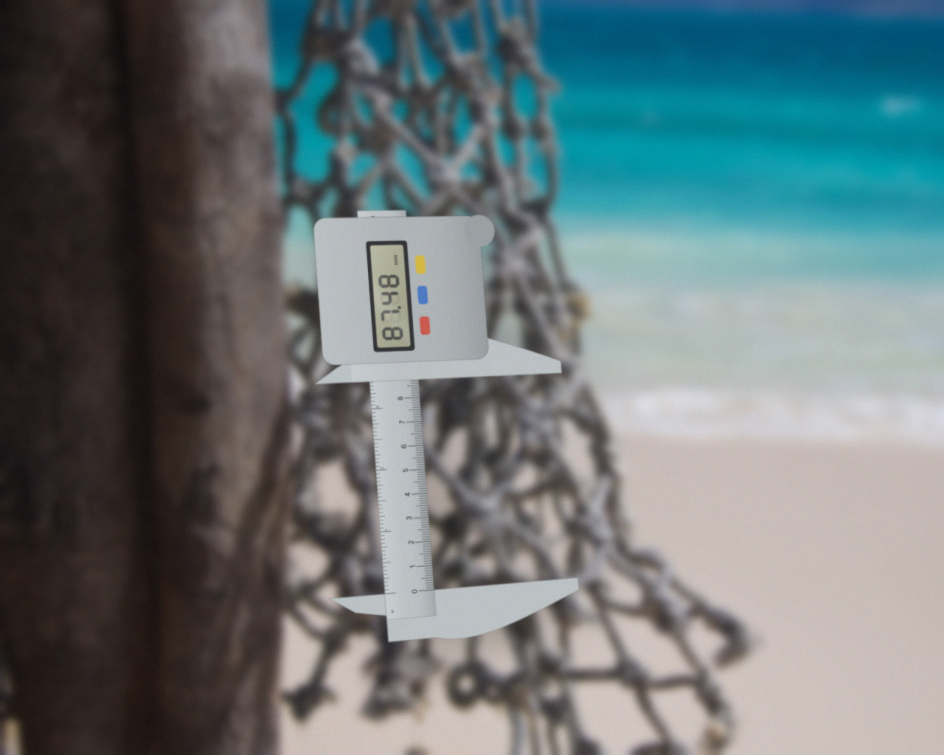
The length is 87.48 mm
